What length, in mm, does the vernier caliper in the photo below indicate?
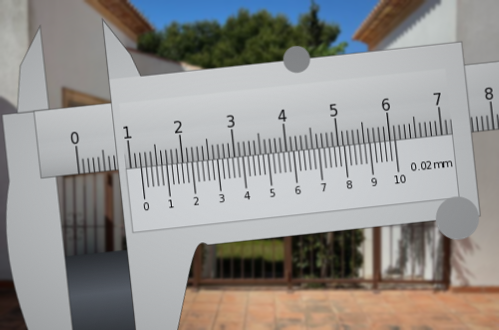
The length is 12.0 mm
